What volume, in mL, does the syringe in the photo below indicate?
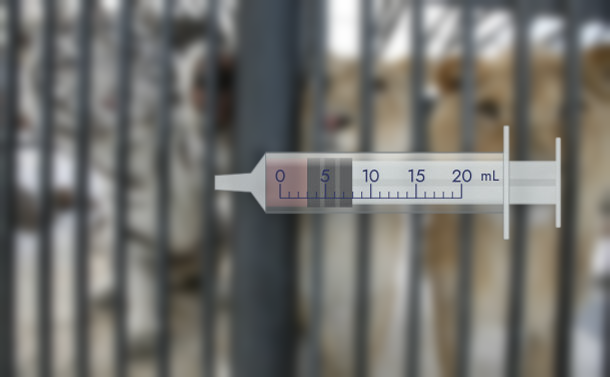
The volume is 3 mL
